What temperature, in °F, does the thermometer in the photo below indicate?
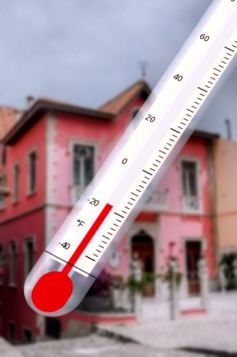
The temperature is -18 °F
